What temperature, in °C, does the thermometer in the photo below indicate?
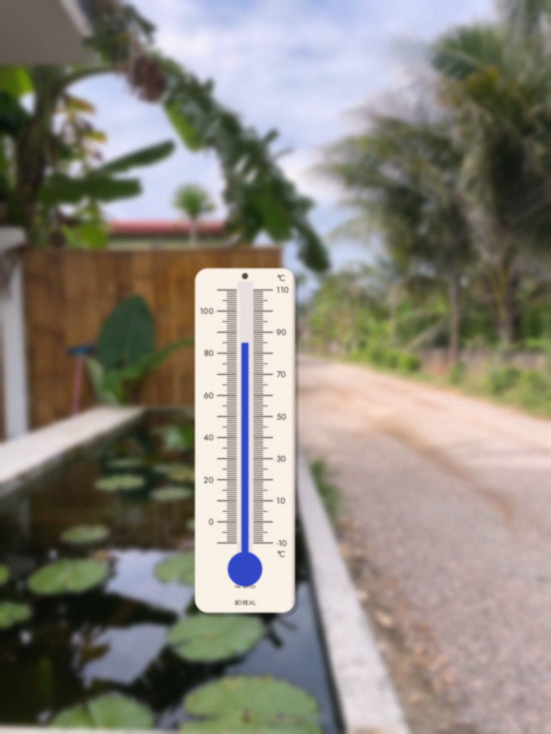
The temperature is 85 °C
